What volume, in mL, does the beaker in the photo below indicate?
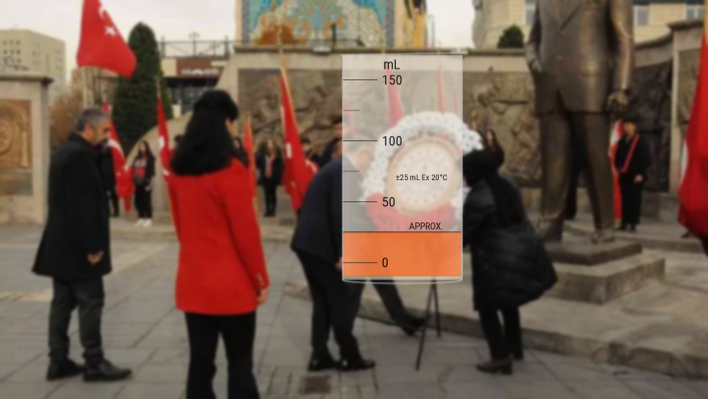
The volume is 25 mL
